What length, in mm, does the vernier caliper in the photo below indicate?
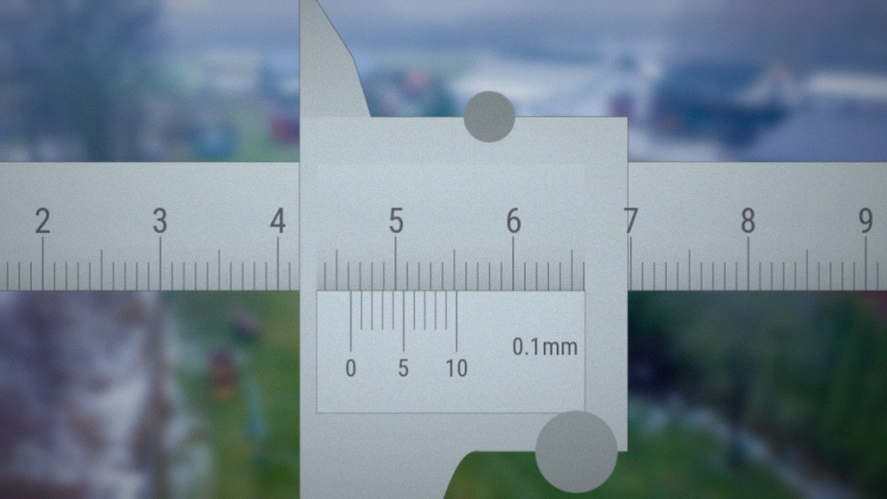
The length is 46.2 mm
